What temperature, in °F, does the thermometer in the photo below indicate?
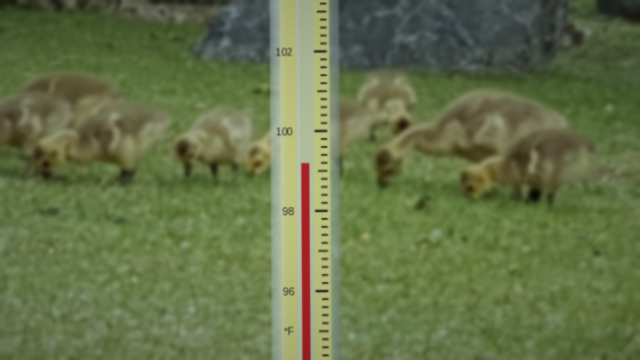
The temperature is 99.2 °F
